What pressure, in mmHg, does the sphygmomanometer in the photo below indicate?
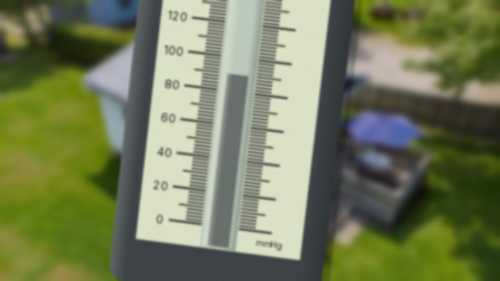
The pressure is 90 mmHg
